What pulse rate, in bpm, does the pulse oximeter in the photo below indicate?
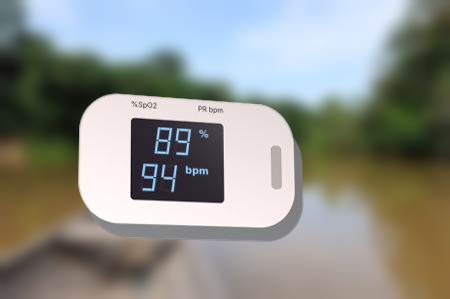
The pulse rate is 94 bpm
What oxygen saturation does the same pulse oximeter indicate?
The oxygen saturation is 89 %
